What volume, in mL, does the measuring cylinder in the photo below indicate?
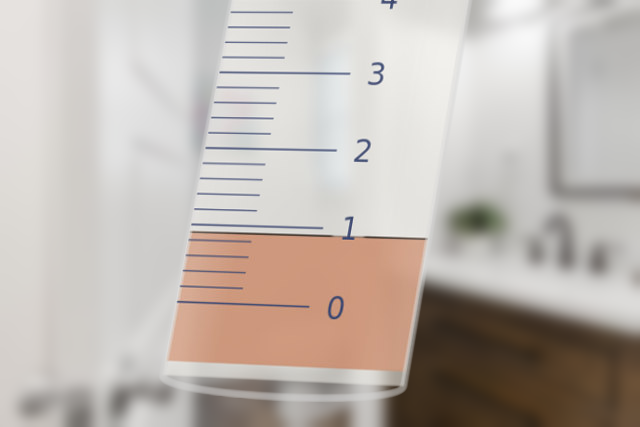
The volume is 0.9 mL
